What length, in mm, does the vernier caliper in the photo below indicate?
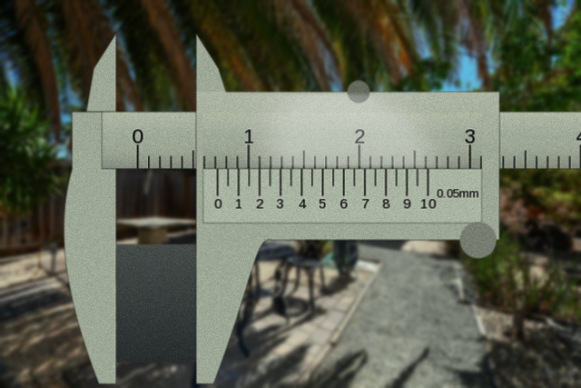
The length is 7.2 mm
